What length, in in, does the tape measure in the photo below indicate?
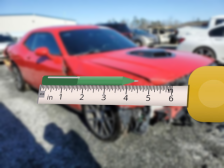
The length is 4.5 in
